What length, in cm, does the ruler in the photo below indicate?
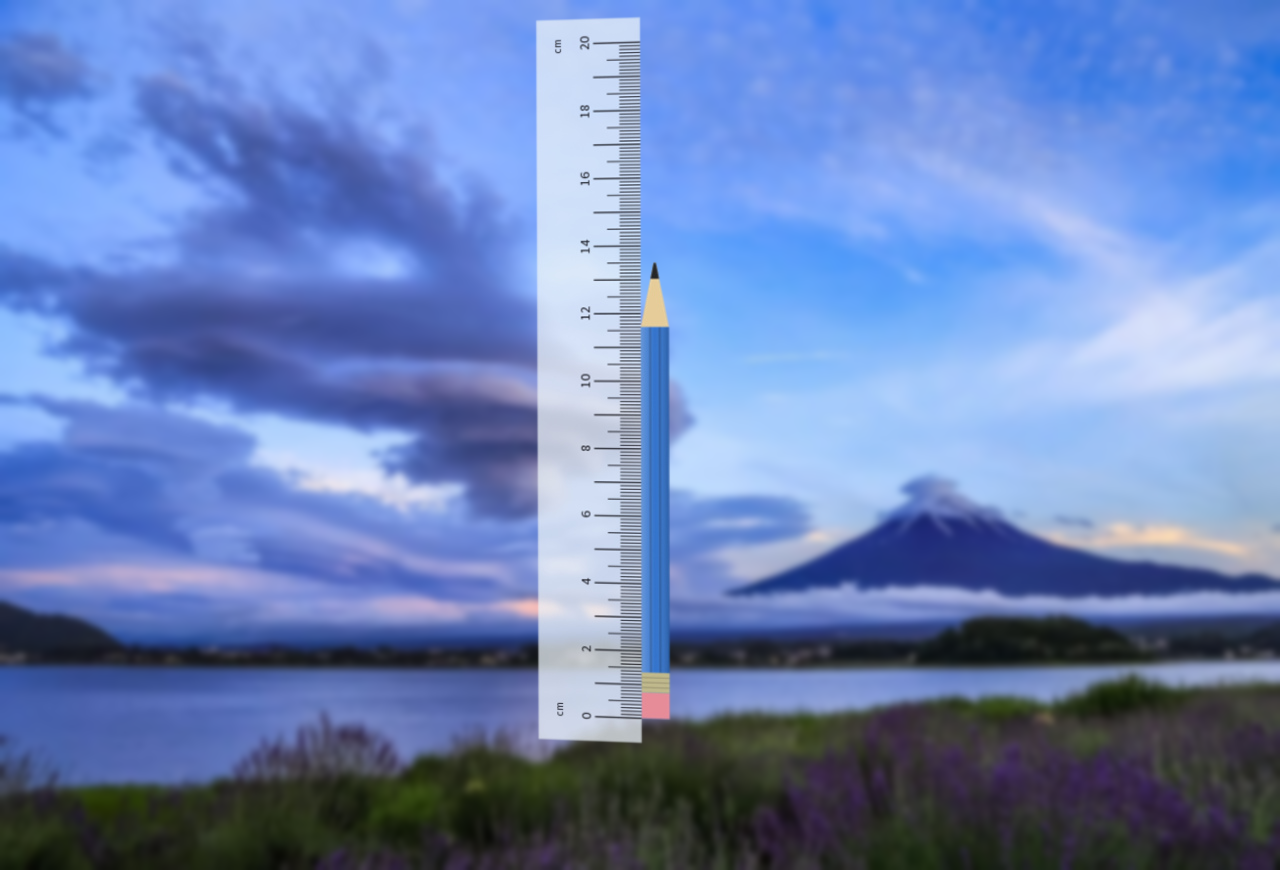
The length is 13.5 cm
